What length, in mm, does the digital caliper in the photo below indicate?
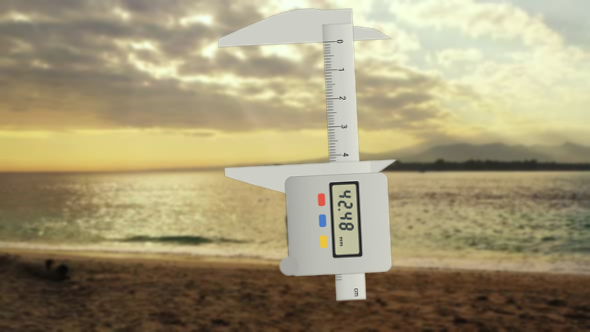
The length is 42.48 mm
